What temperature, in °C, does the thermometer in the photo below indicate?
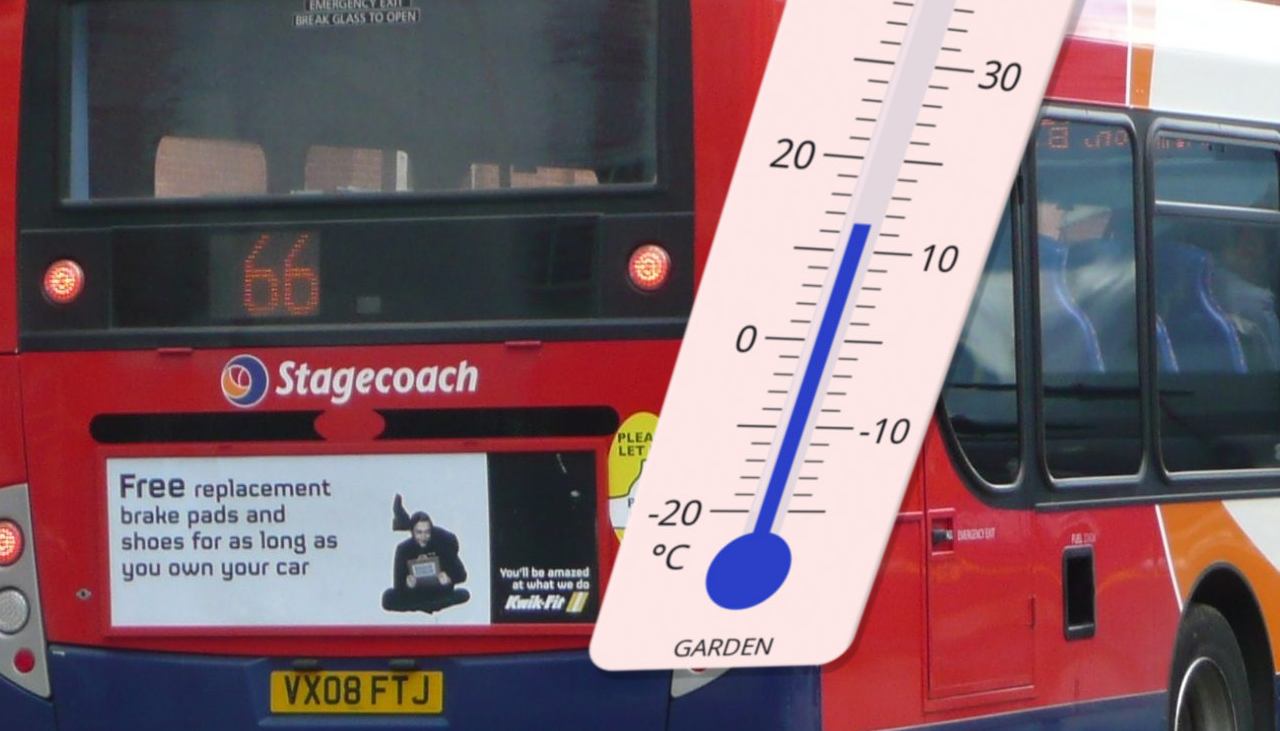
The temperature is 13 °C
